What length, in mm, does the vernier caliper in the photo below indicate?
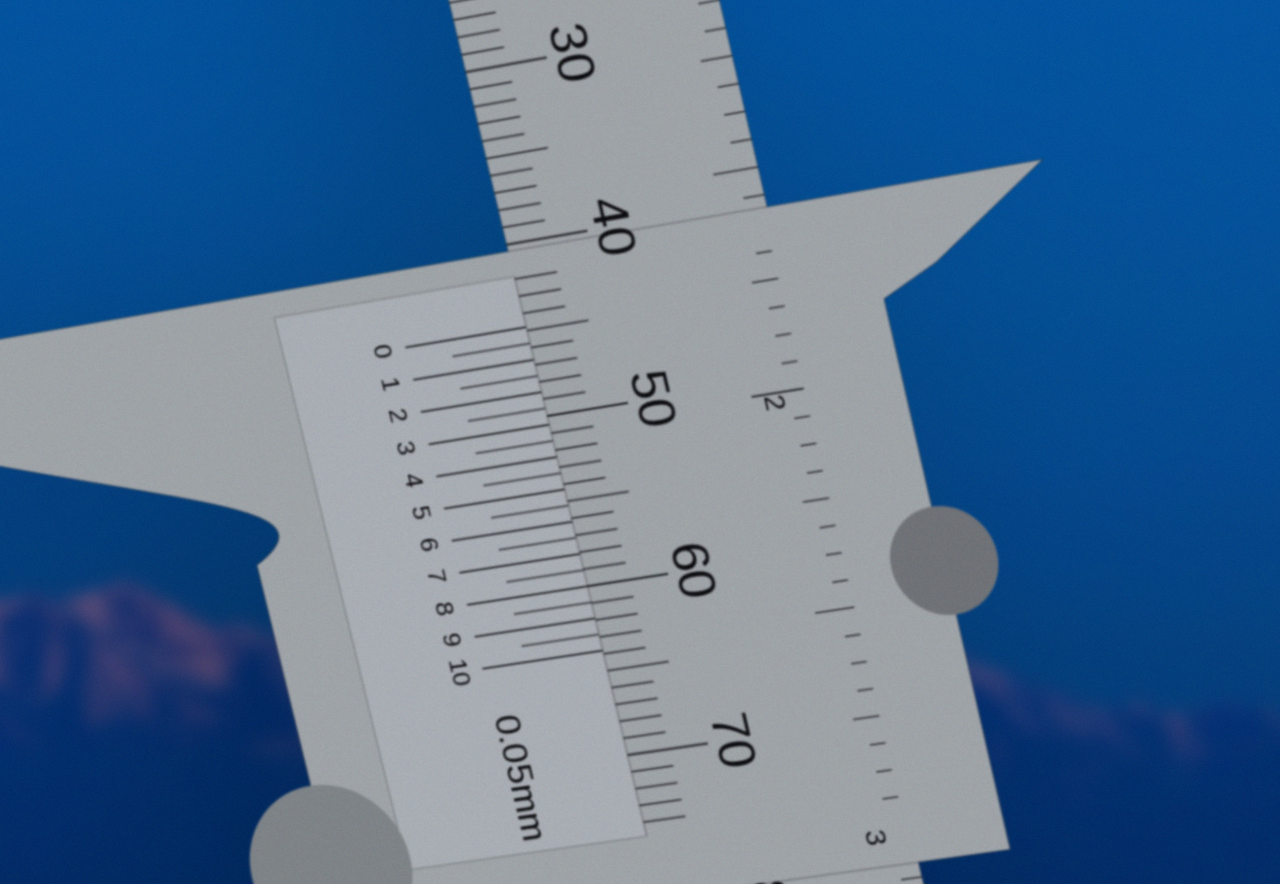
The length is 44.8 mm
